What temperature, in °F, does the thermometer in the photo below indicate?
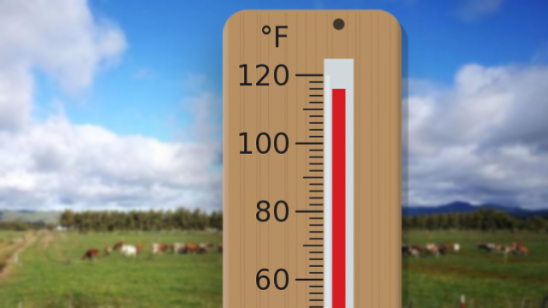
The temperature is 116 °F
